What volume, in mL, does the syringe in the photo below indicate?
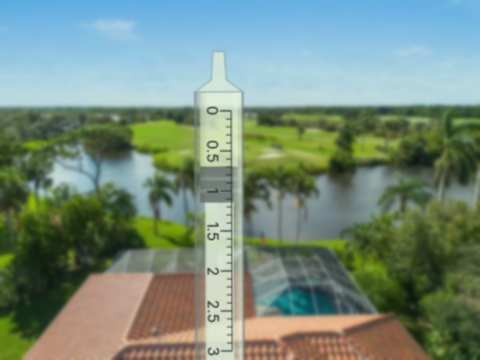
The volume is 0.7 mL
